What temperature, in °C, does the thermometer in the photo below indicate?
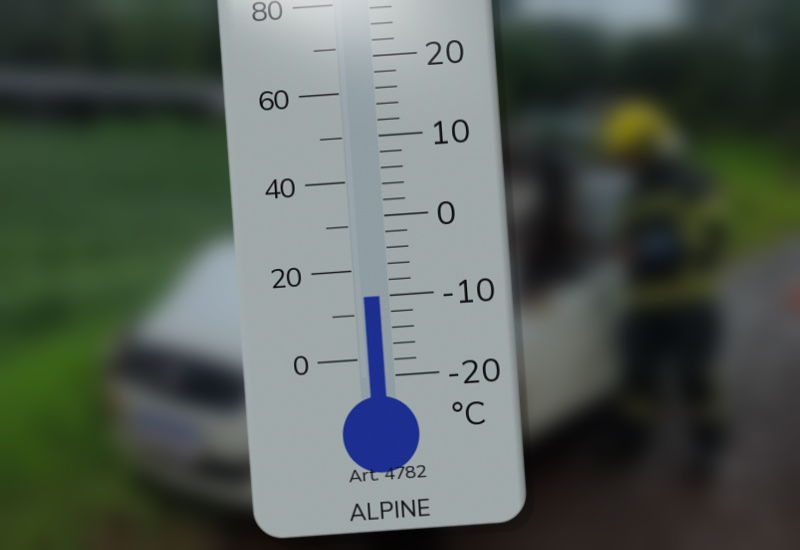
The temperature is -10 °C
